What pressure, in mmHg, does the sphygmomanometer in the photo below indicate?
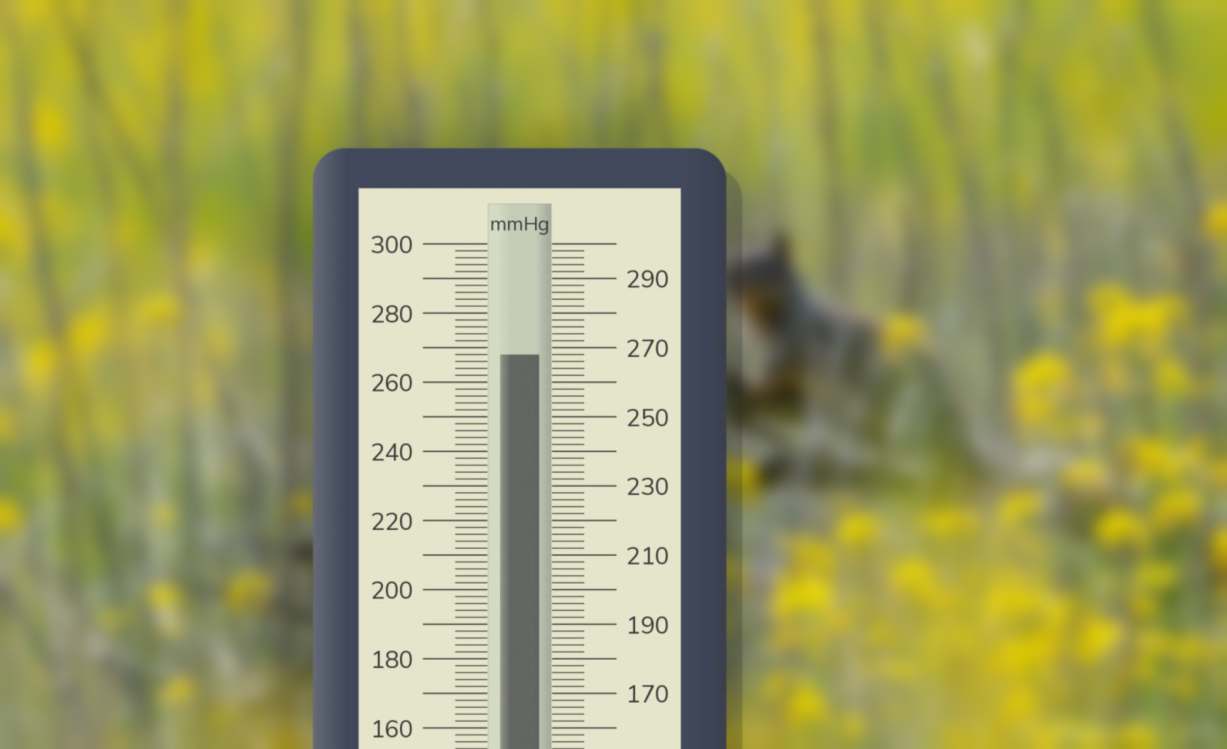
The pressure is 268 mmHg
